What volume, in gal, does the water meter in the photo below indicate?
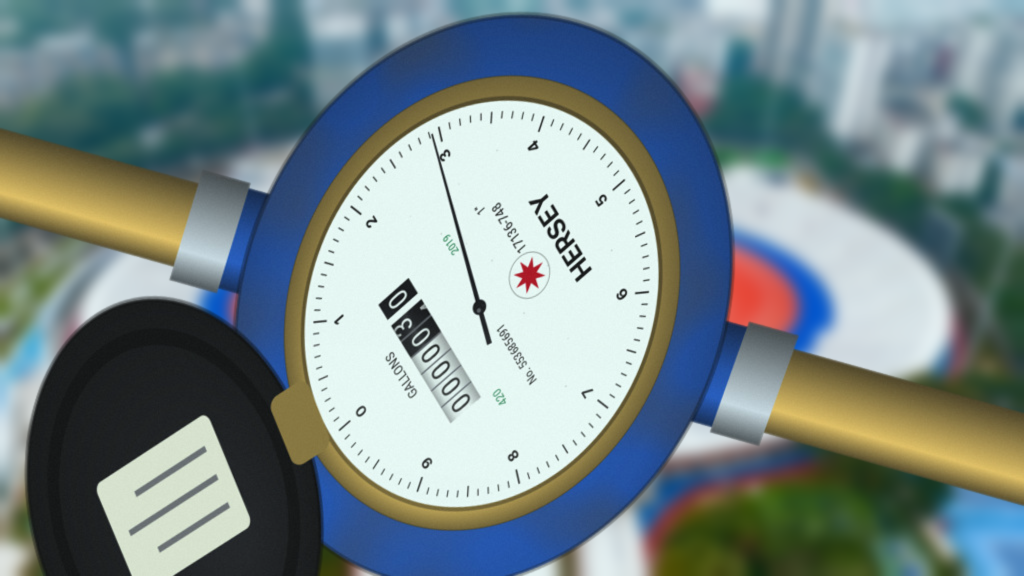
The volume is 32.9 gal
